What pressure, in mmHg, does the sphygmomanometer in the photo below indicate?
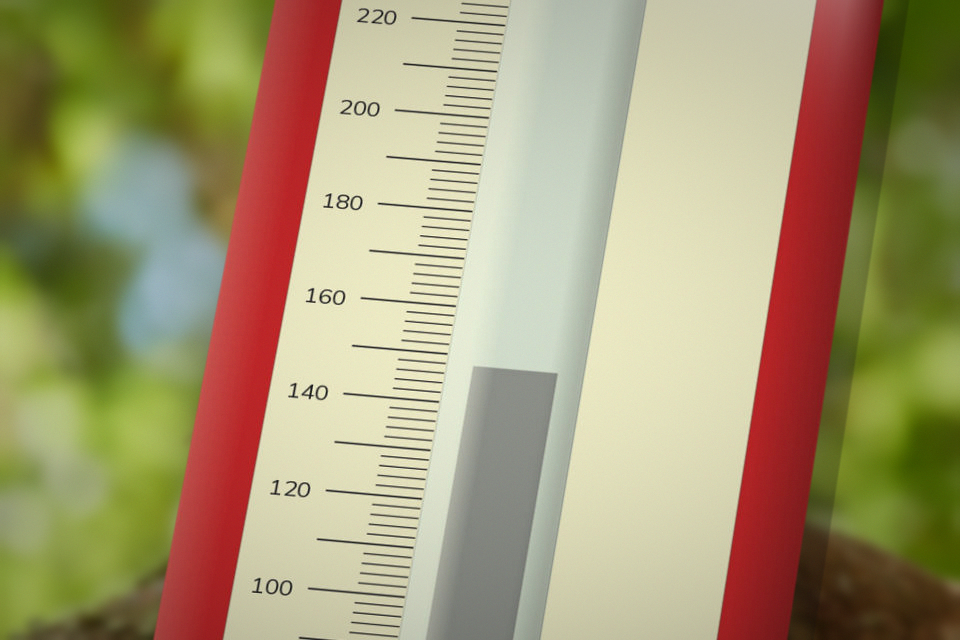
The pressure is 148 mmHg
